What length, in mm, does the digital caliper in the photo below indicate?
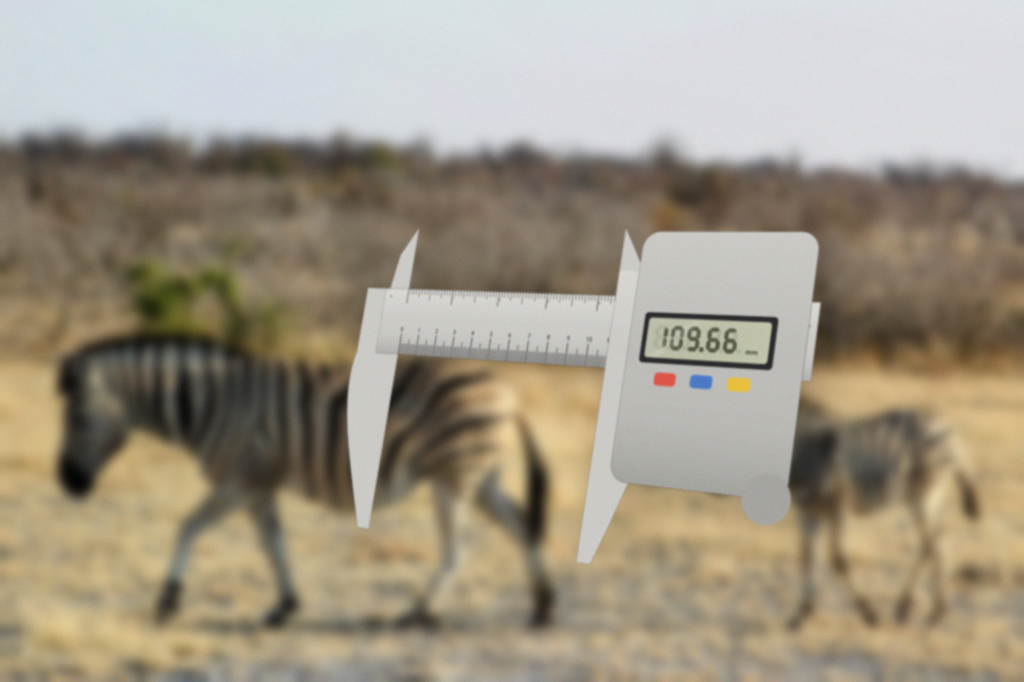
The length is 109.66 mm
